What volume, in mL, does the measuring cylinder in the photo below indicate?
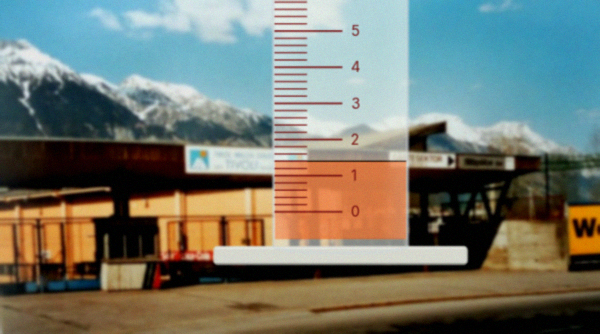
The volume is 1.4 mL
